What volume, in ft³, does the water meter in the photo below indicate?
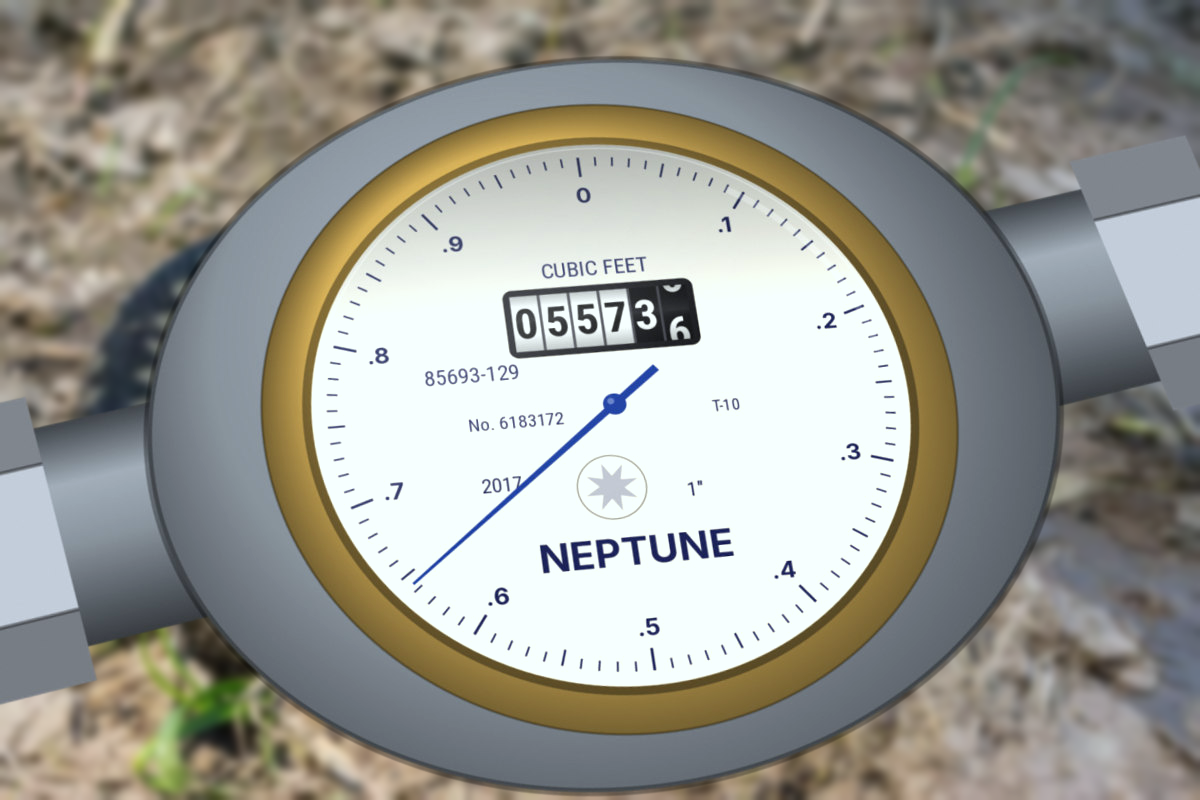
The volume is 55735.64 ft³
